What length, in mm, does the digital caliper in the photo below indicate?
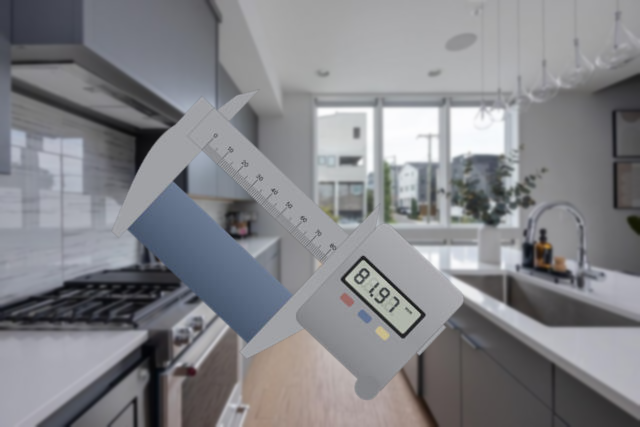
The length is 81.97 mm
